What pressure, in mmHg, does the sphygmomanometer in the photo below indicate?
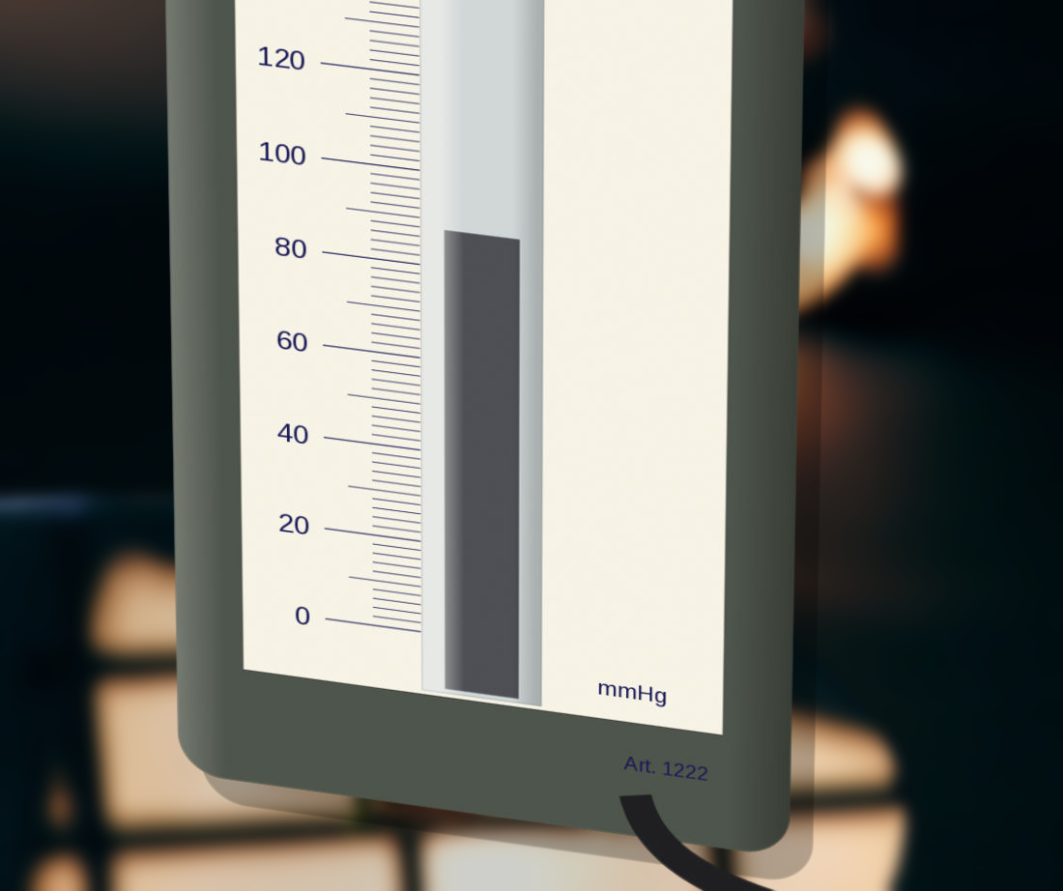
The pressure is 88 mmHg
